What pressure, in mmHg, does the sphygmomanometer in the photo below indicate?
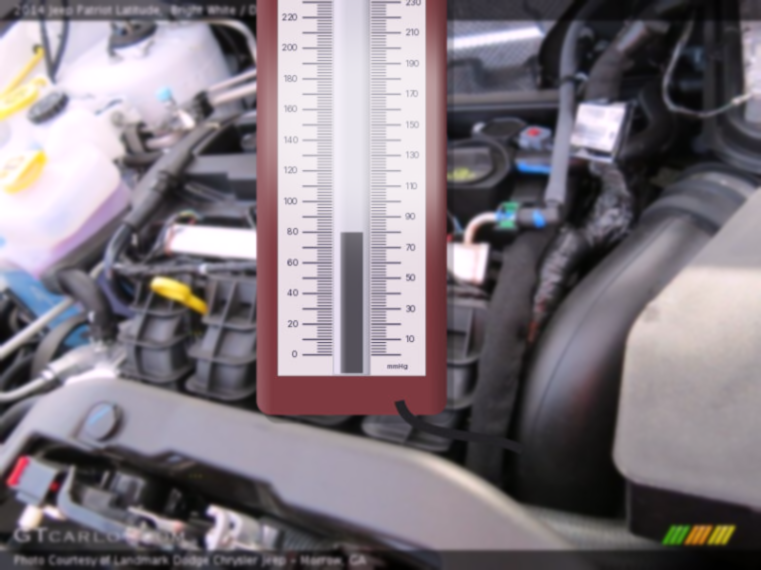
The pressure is 80 mmHg
